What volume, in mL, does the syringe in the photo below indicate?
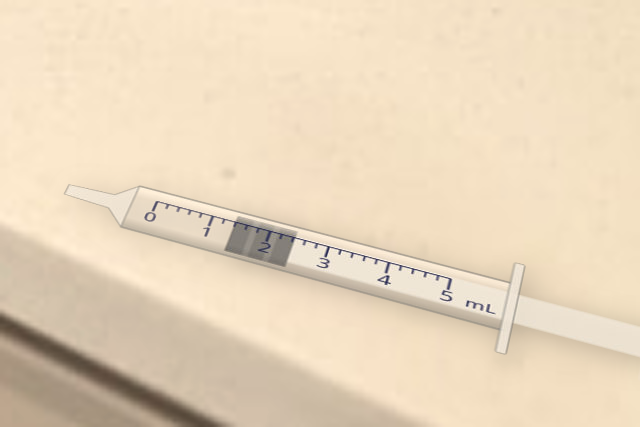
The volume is 1.4 mL
